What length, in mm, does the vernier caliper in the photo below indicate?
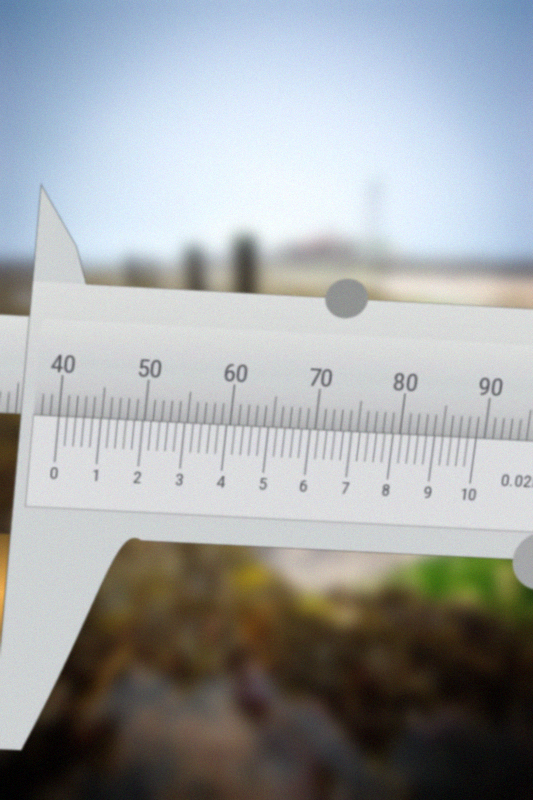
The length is 40.0 mm
